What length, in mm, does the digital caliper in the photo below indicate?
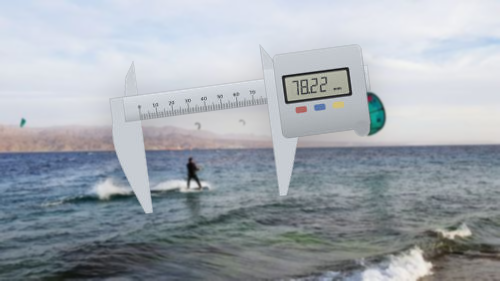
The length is 78.22 mm
